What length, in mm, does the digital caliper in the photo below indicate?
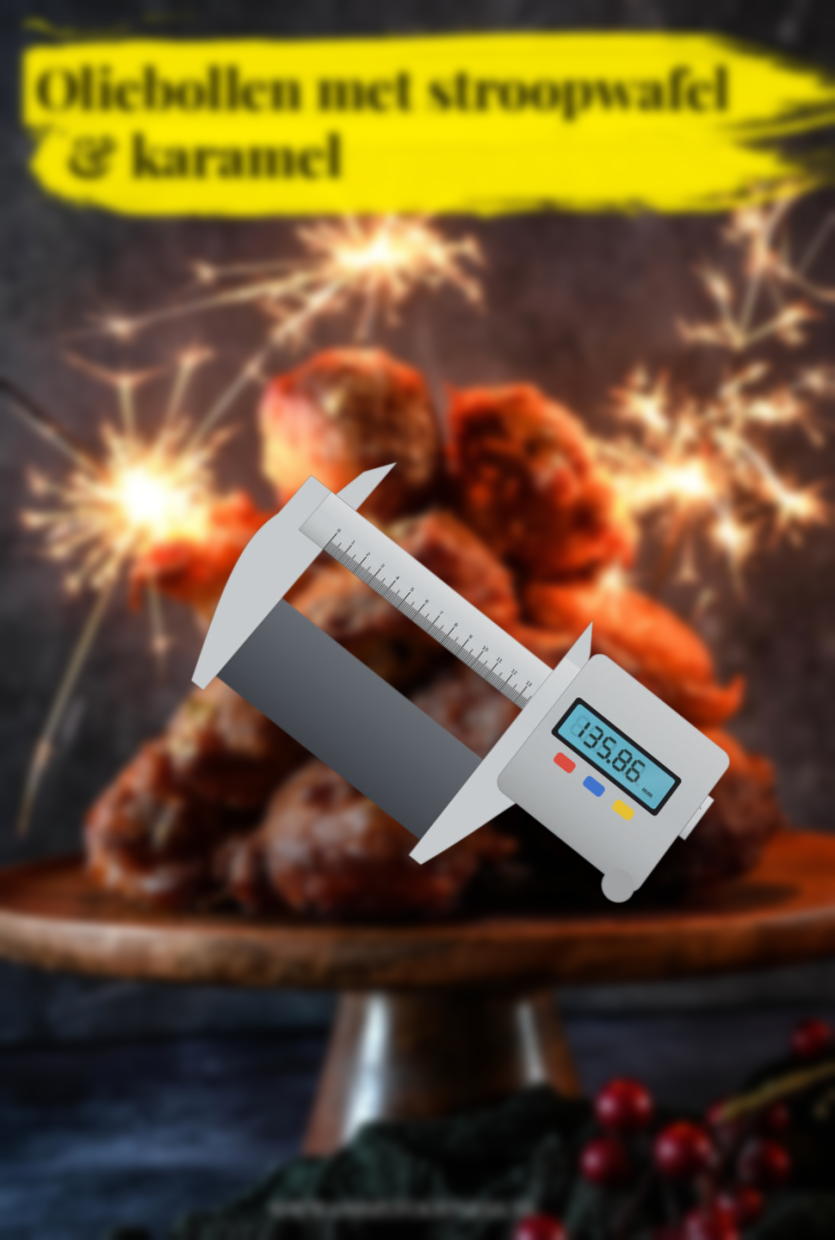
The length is 135.86 mm
